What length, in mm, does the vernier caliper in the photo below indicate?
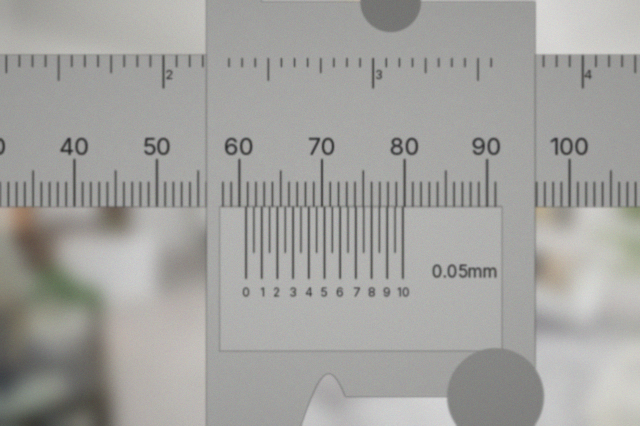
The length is 60.8 mm
